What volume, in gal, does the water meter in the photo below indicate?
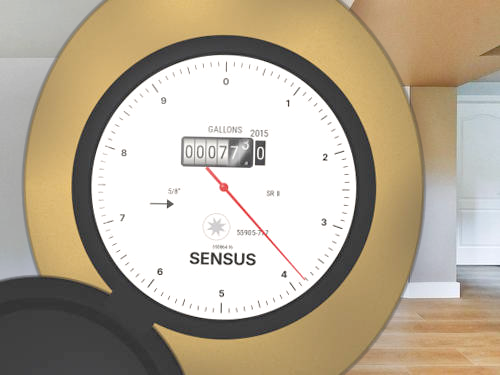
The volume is 7733.8 gal
